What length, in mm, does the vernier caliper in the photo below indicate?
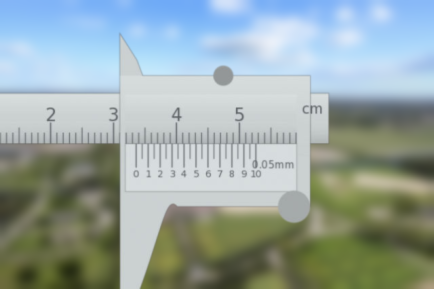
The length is 33.6 mm
